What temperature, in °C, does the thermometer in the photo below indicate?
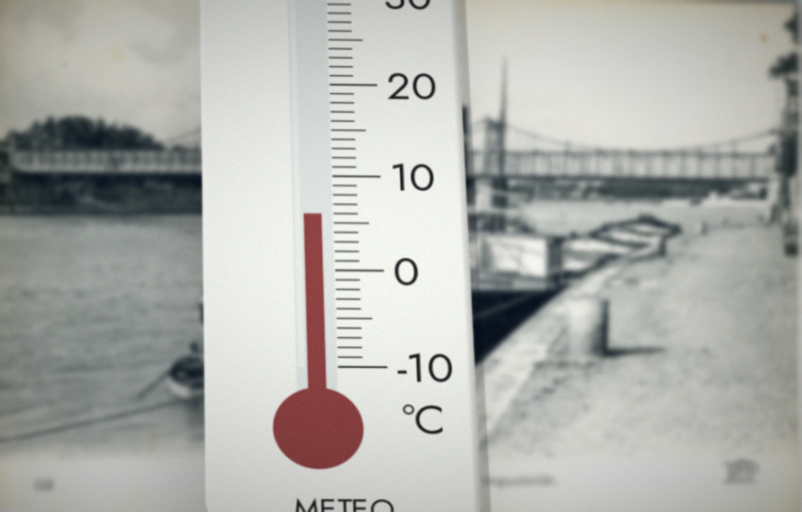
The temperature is 6 °C
